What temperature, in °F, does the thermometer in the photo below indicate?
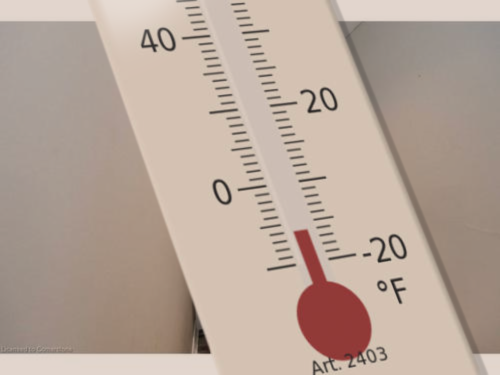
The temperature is -12 °F
